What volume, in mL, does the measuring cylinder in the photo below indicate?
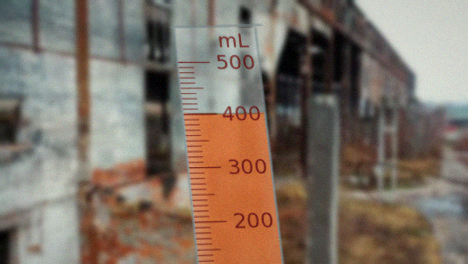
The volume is 400 mL
